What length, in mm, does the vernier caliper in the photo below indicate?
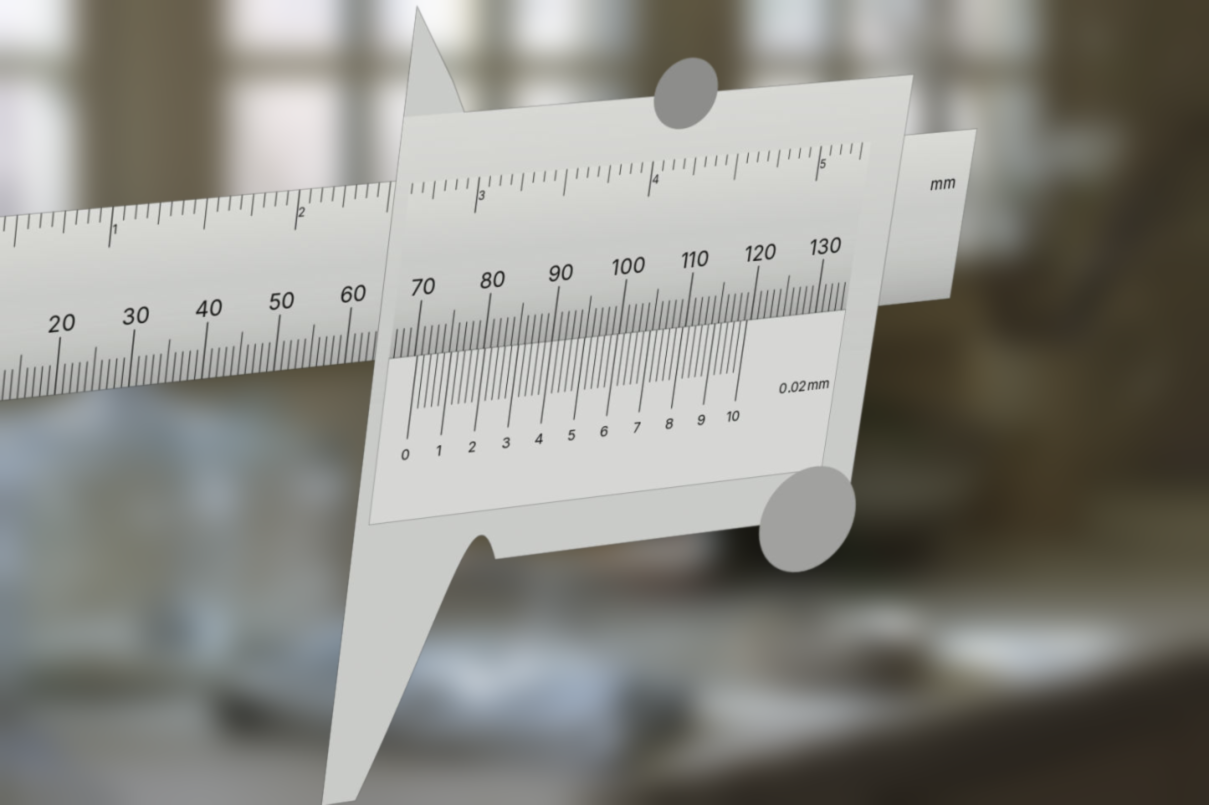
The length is 70.4 mm
